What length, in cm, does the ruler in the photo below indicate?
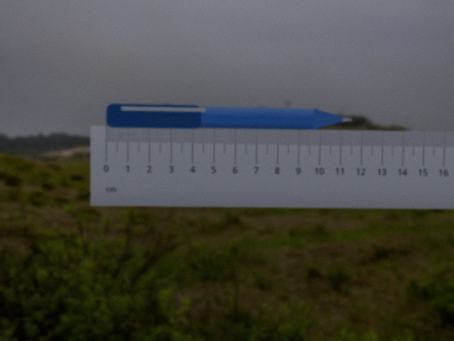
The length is 11.5 cm
